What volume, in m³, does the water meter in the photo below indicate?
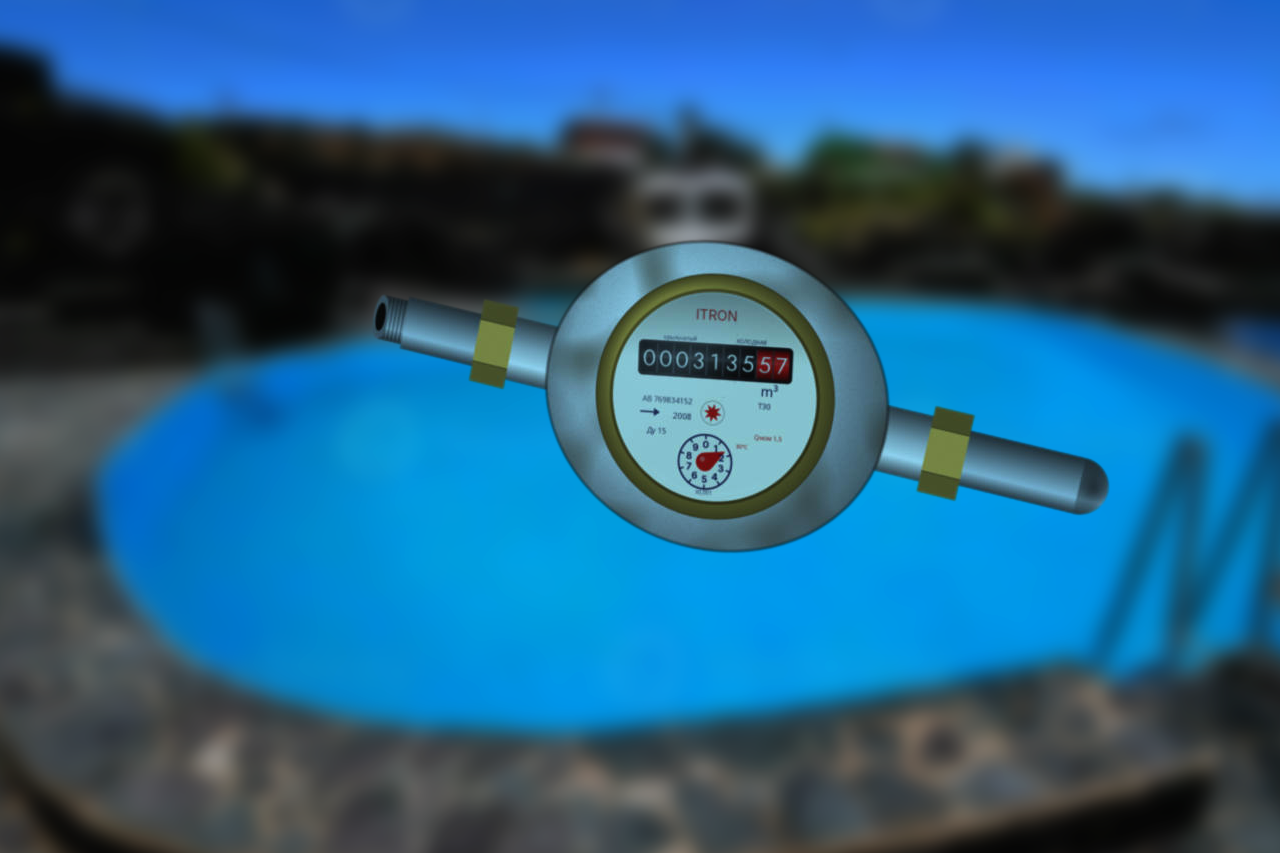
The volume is 3135.571 m³
